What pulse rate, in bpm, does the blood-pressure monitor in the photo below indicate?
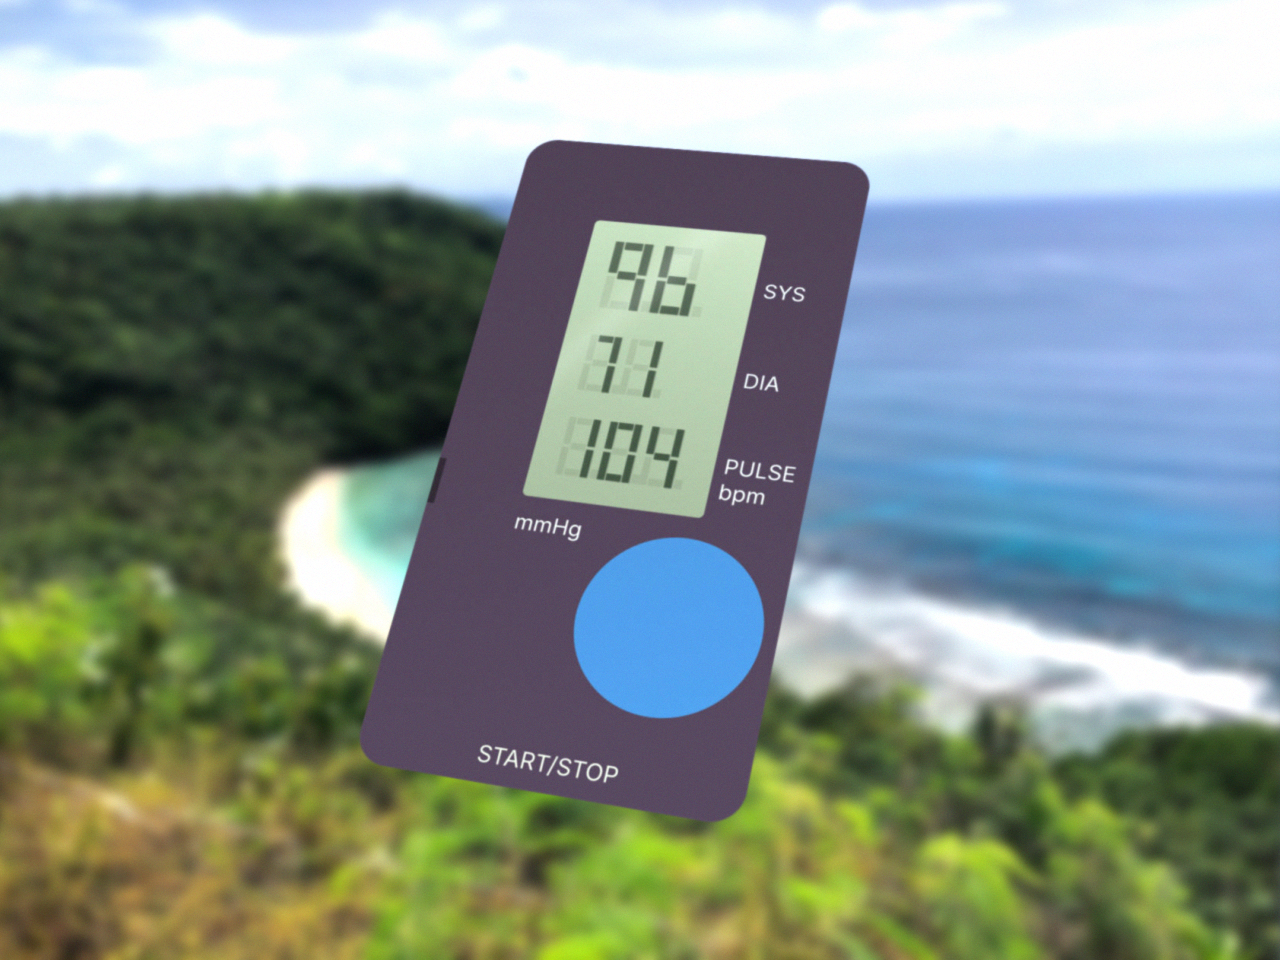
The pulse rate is 104 bpm
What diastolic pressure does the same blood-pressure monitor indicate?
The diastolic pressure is 71 mmHg
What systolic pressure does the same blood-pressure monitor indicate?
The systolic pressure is 96 mmHg
